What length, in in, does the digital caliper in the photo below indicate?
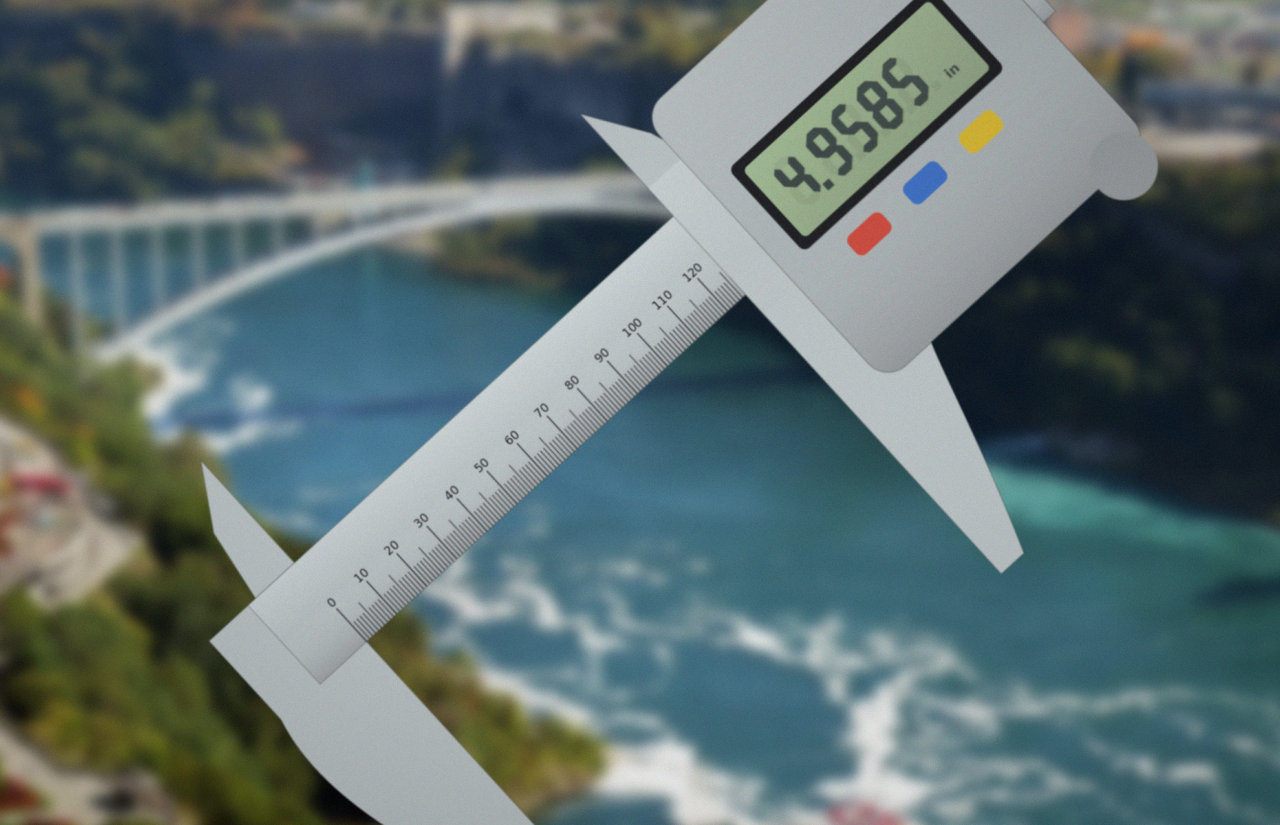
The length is 4.9585 in
